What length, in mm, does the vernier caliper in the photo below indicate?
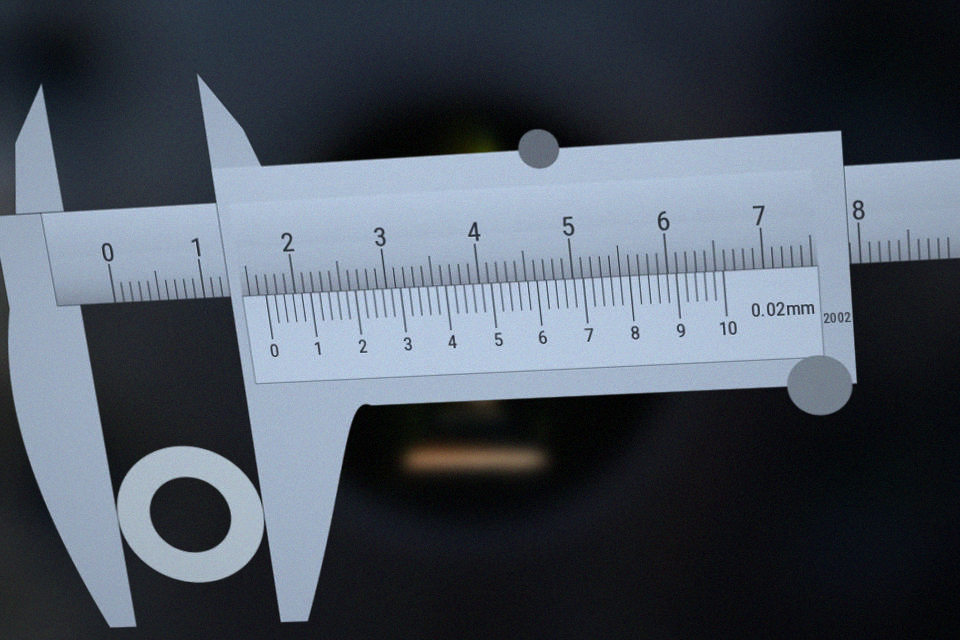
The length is 16.8 mm
